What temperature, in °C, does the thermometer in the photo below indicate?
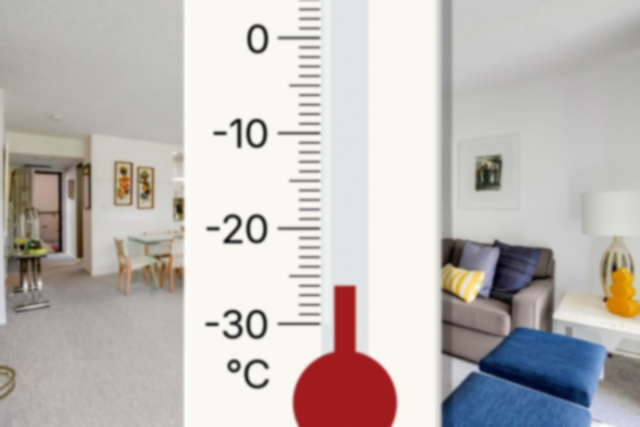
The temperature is -26 °C
